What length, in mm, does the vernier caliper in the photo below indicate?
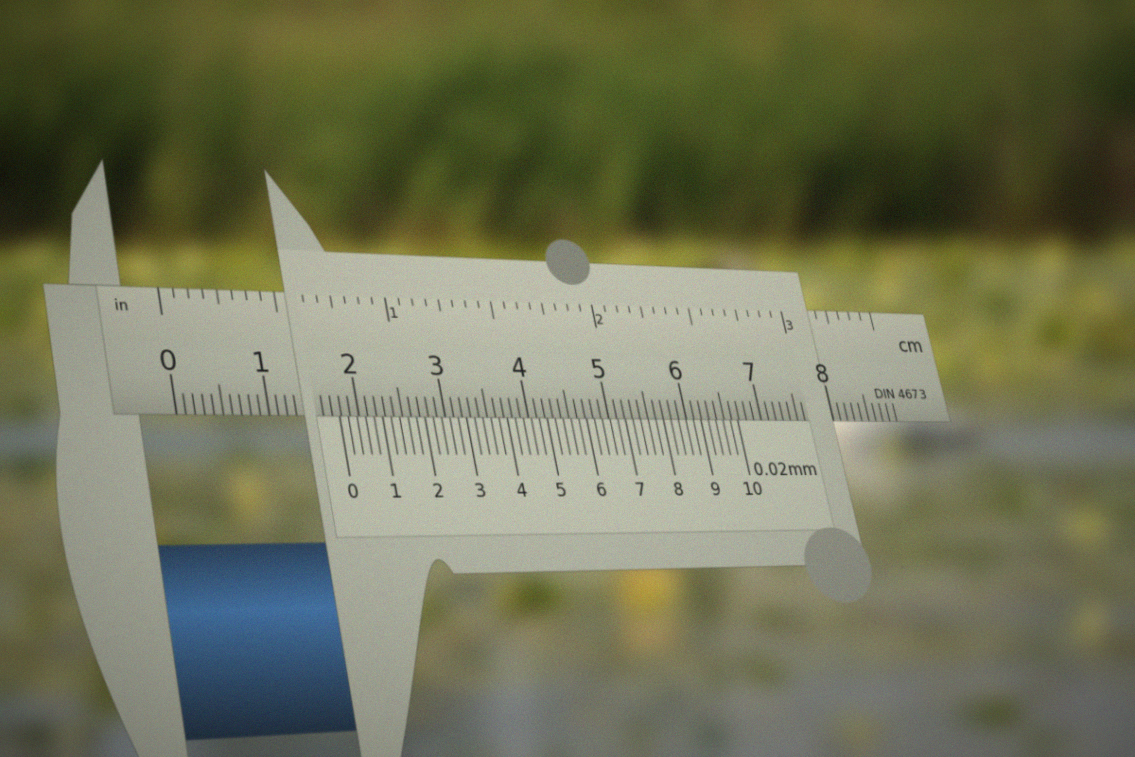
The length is 17.8 mm
